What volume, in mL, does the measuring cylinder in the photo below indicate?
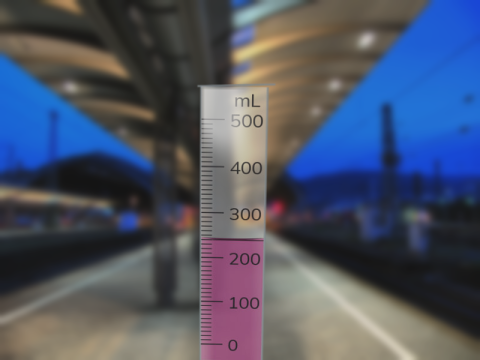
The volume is 240 mL
